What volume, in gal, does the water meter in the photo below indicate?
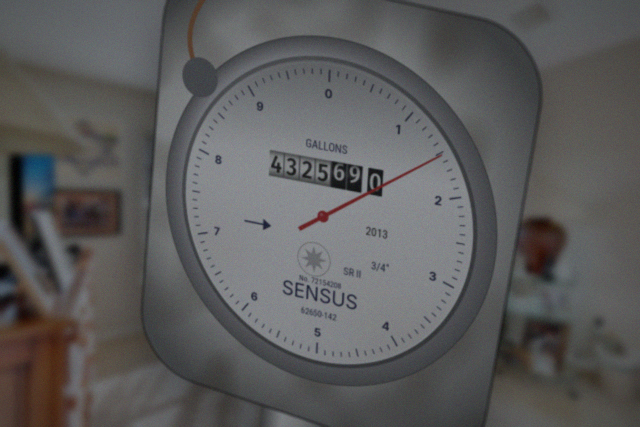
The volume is 4325691.5 gal
